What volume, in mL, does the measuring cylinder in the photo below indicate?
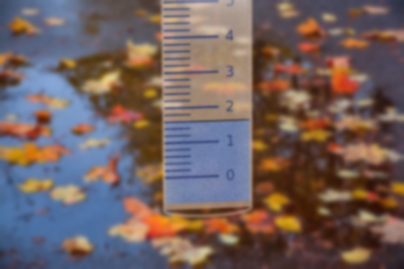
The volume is 1.6 mL
